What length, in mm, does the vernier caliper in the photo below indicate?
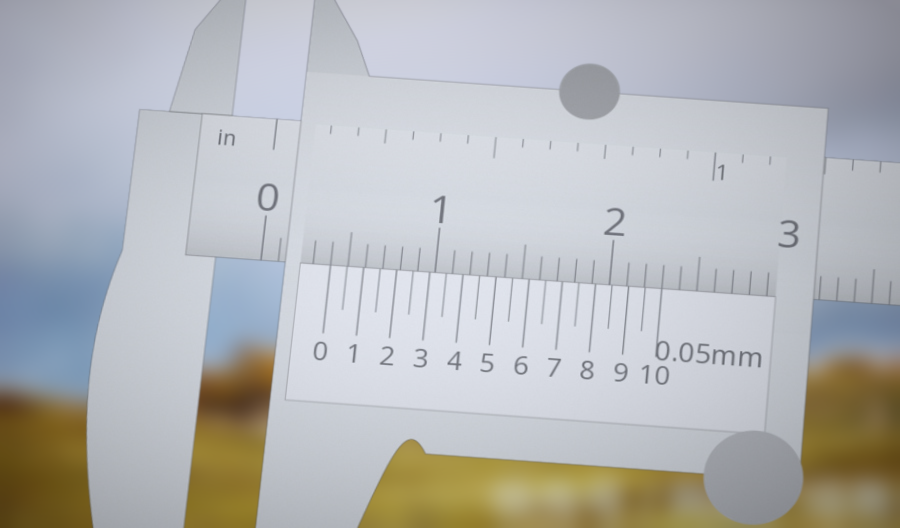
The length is 4.0 mm
